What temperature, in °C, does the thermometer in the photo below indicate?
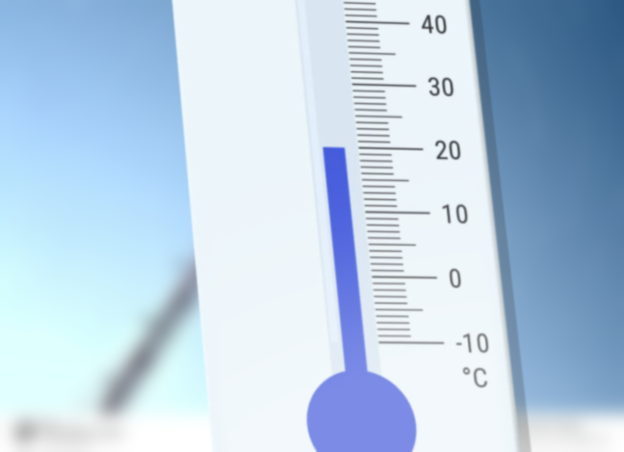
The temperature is 20 °C
